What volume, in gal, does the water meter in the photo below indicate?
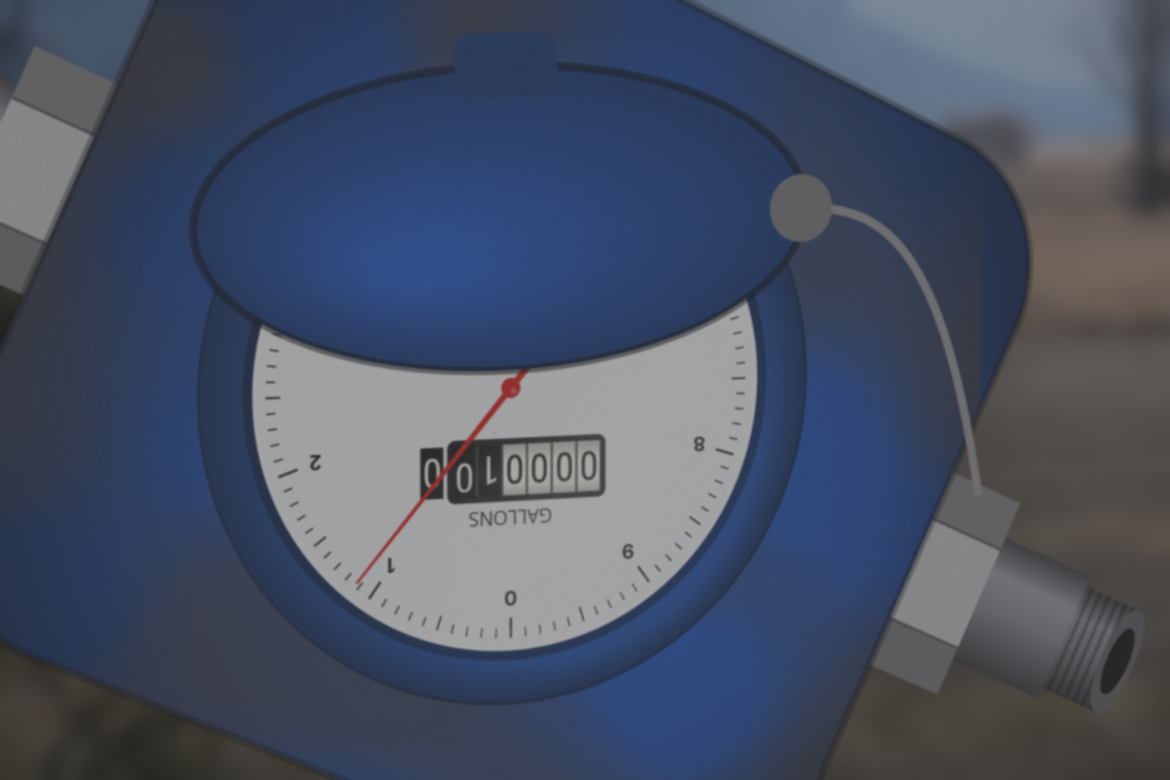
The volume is 101.1 gal
